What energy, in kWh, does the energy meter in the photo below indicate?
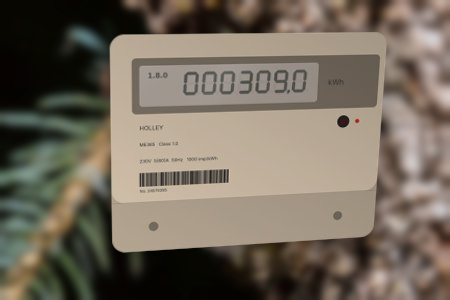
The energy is 309.0 kWh
